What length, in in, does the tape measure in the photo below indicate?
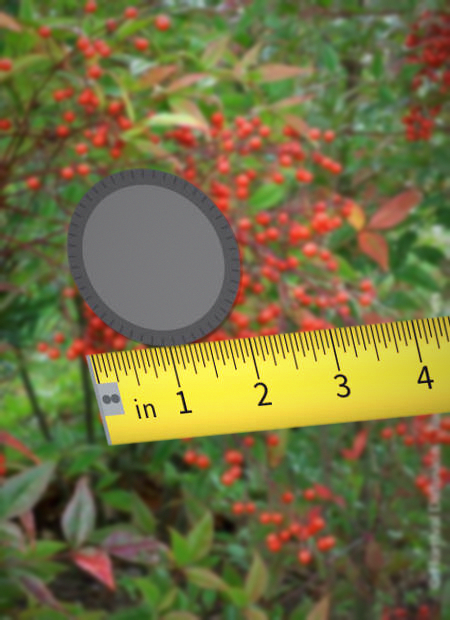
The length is 2.125 in
